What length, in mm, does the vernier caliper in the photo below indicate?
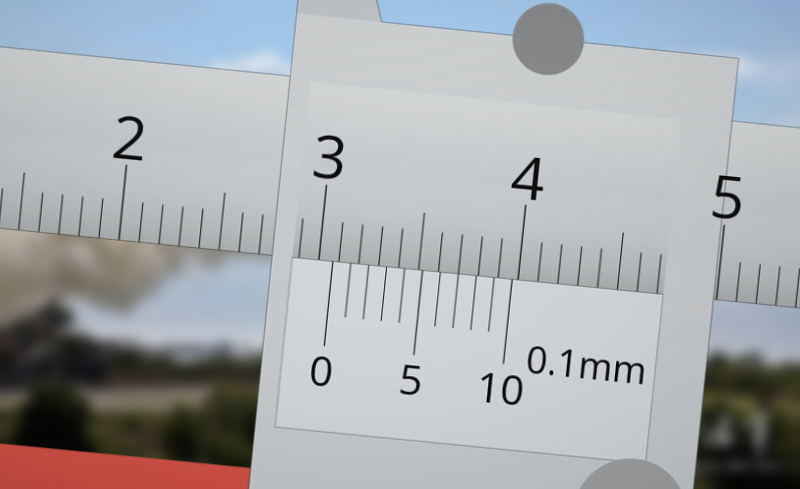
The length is 30.7 mm
